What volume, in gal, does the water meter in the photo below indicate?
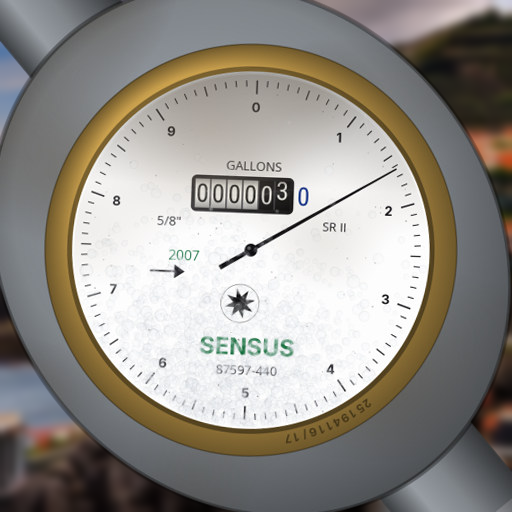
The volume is 31.6 gal
